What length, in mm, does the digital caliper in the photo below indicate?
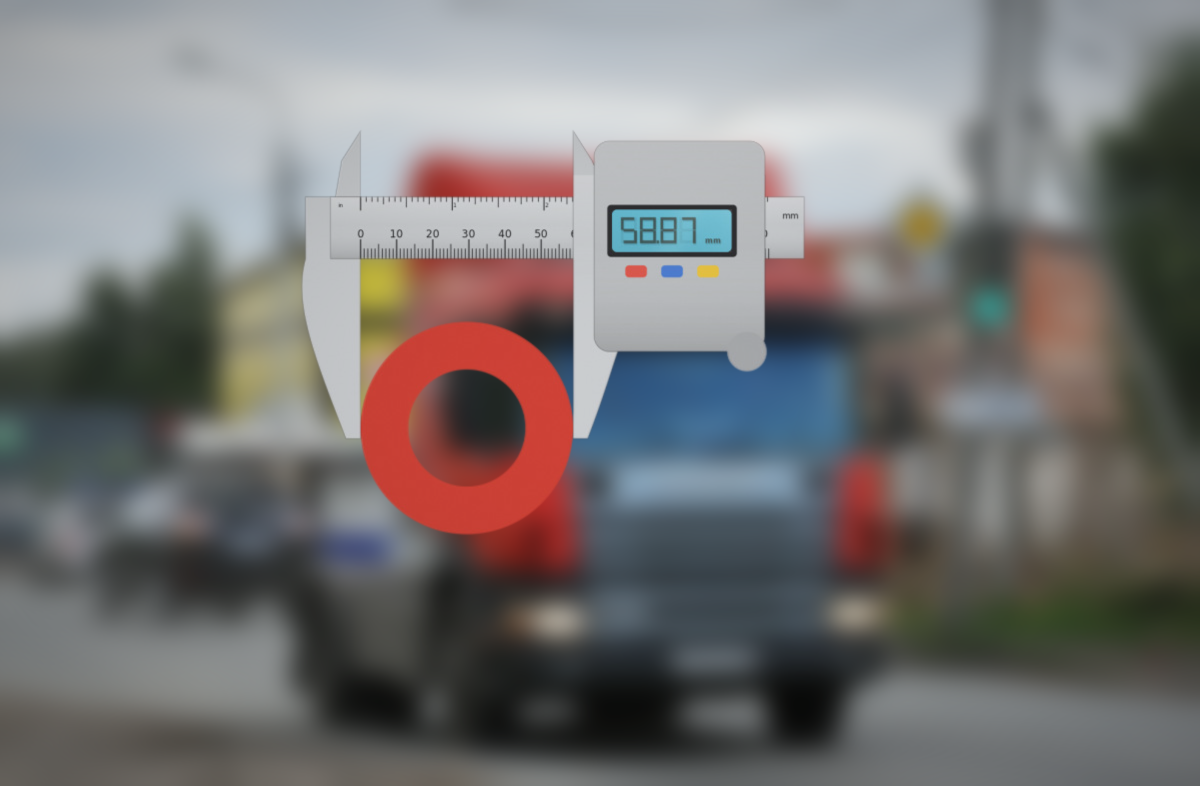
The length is 58.87 mm
